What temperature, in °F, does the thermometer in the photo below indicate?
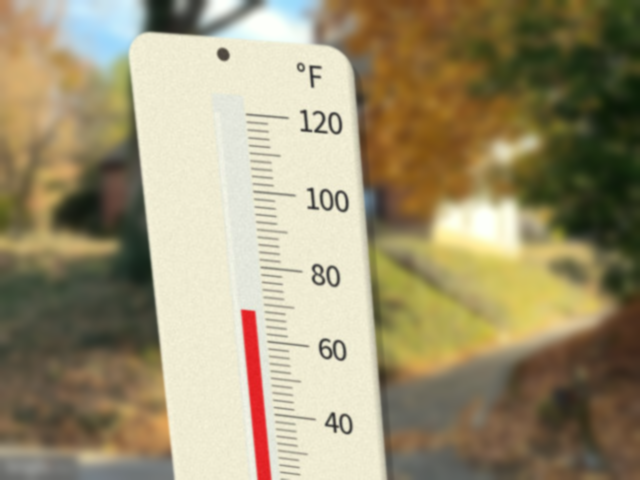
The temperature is 68 °F
